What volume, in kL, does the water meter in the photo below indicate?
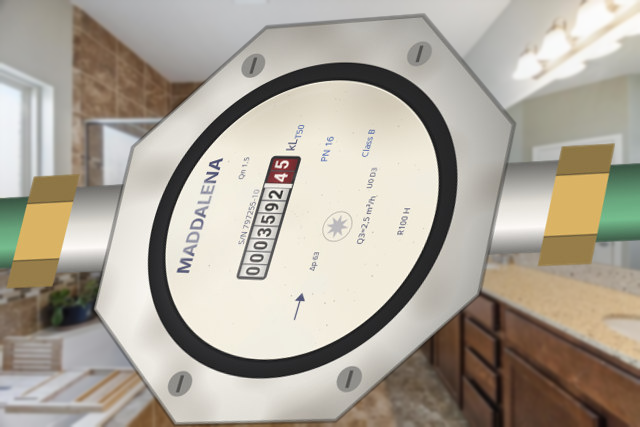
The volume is 3592.45 kL
